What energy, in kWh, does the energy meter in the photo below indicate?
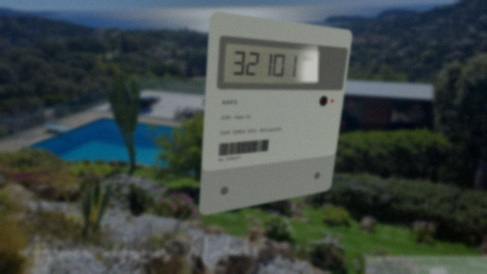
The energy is 32101 kWh
